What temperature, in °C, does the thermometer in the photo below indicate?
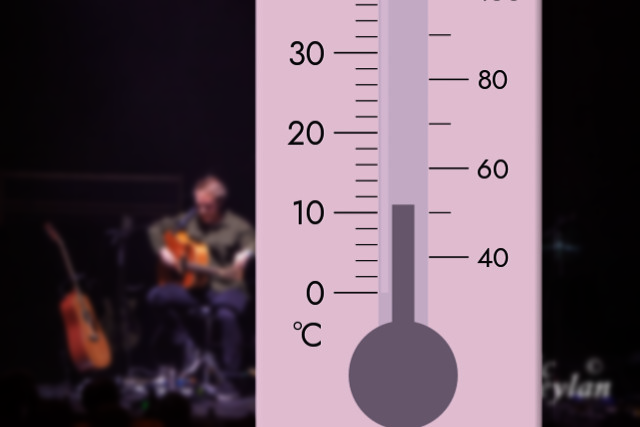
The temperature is 11 °C
